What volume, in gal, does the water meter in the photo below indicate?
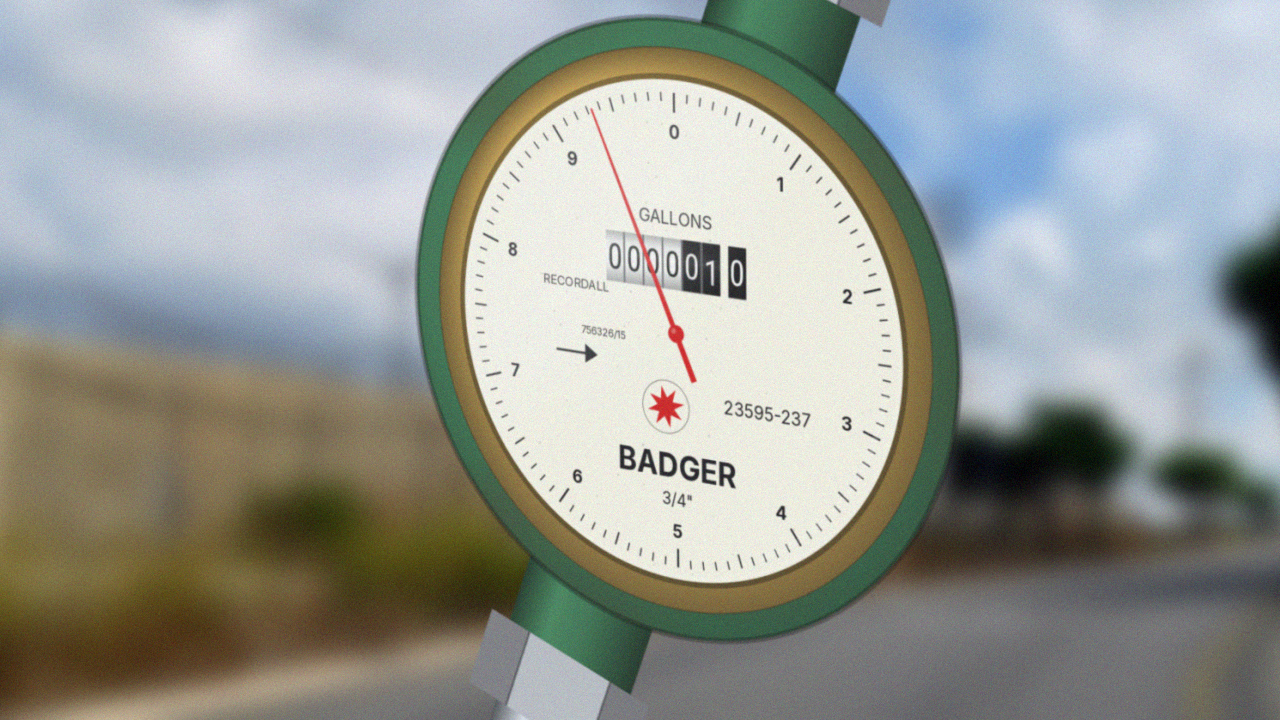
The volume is 9.3 gal
